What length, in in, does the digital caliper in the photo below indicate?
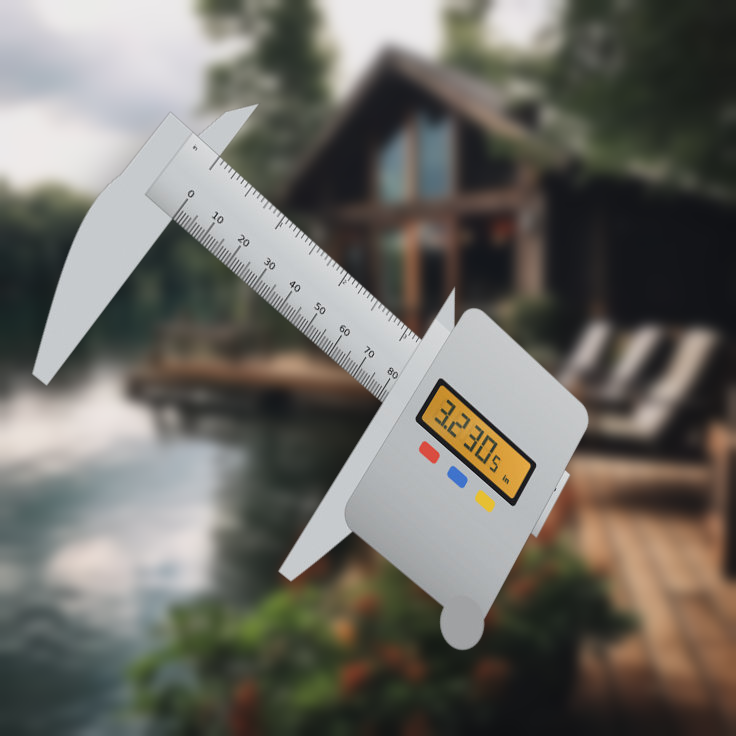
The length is 3.2305 in
